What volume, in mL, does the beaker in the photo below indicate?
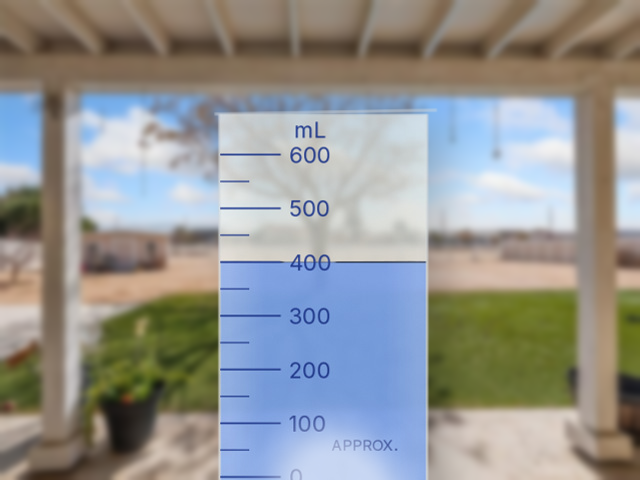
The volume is 400 mL
